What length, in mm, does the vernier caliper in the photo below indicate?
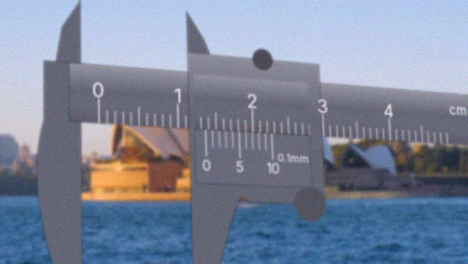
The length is 13.6 mm
